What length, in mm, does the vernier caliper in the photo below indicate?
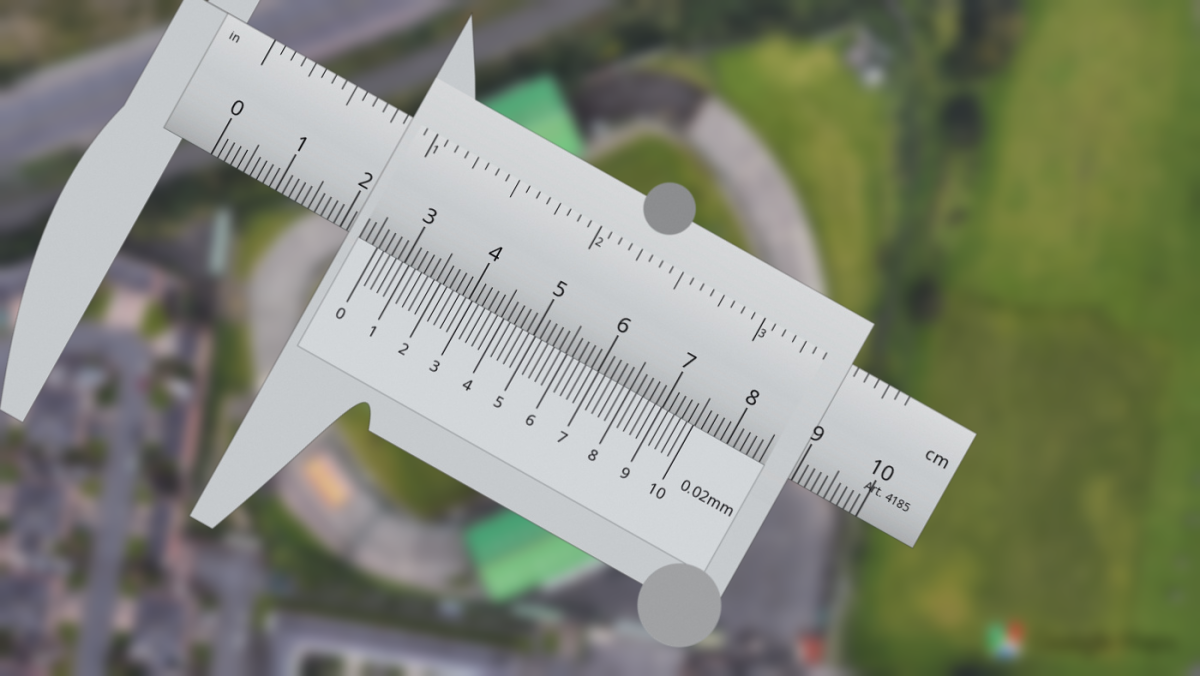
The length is 25.8 mm
